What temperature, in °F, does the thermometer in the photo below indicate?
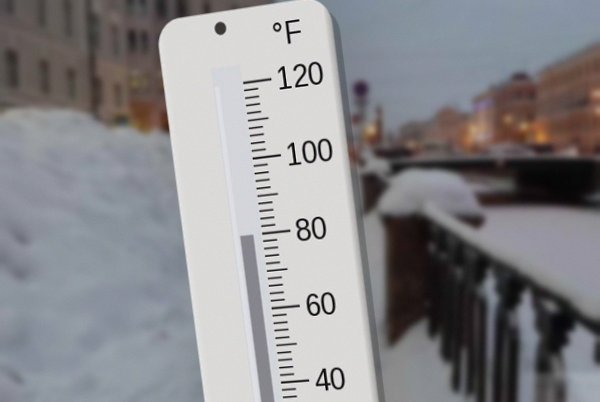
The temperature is 80 °F
